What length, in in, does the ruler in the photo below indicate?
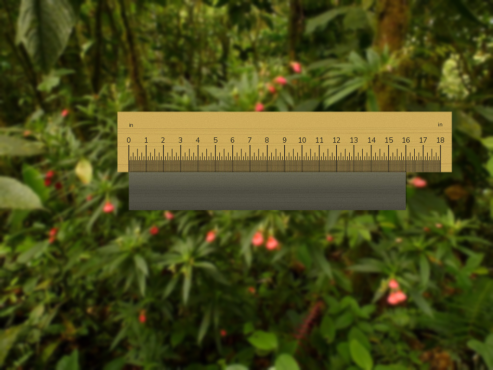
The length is 16 in
